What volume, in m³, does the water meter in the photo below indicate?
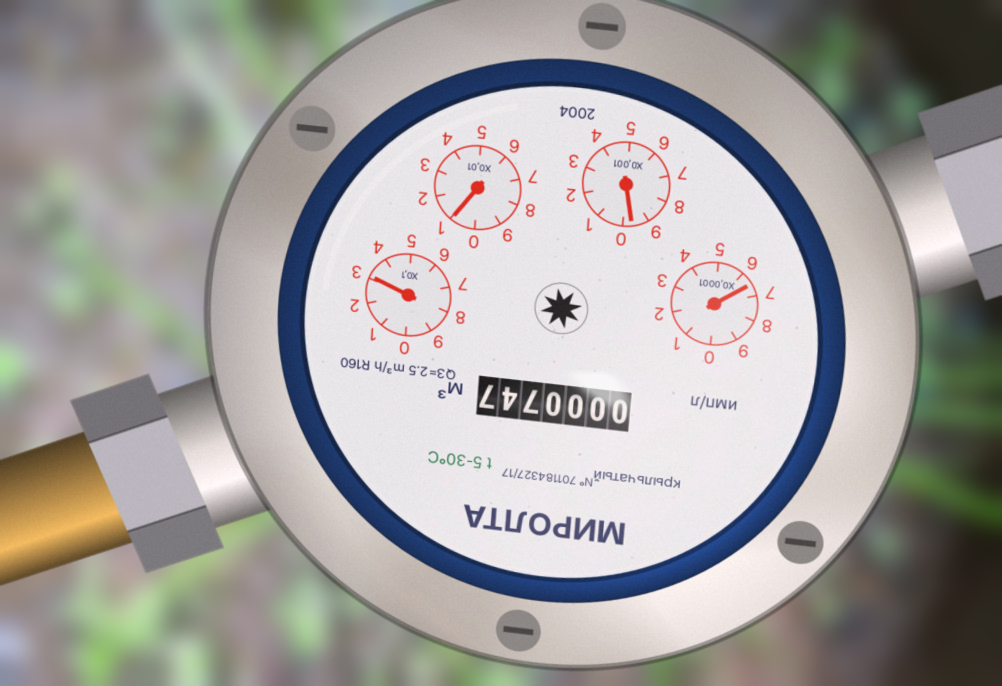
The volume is 747.3096 m³
